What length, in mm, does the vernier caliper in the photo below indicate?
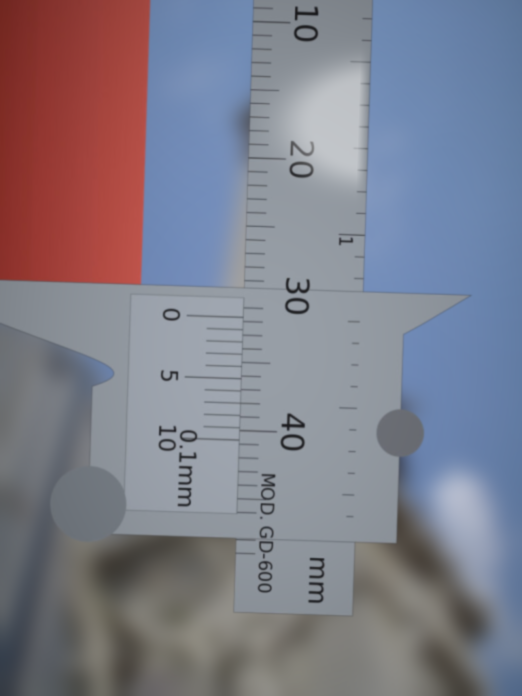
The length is 31.7 mm
